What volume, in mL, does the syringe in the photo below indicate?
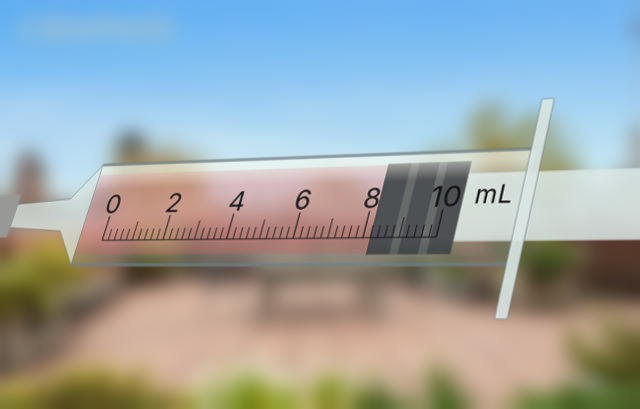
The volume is 8.2 mL
